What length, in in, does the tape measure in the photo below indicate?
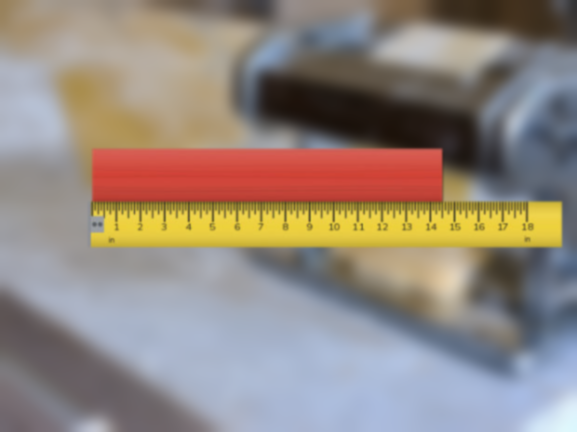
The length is 14.5 in
